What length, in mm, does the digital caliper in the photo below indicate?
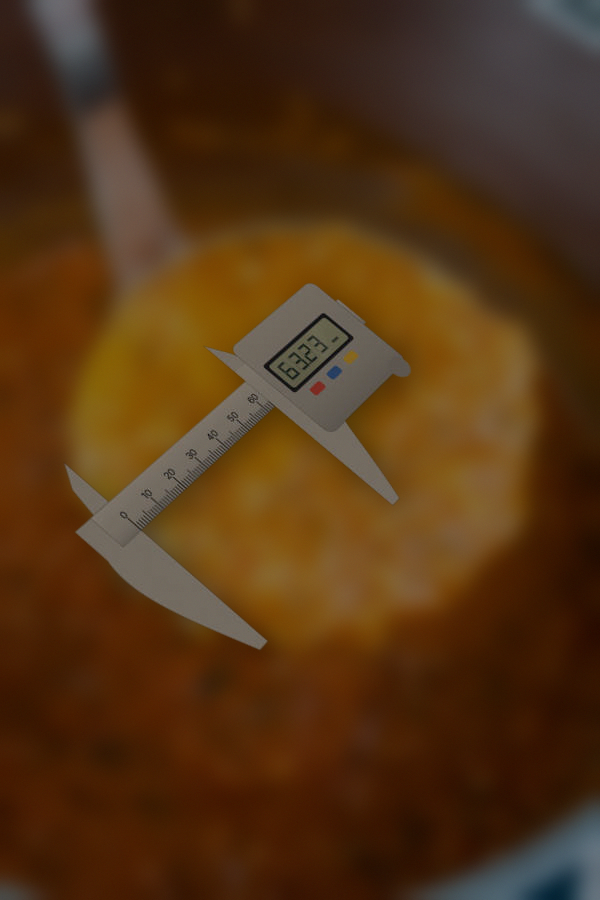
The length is 63.23 mm
